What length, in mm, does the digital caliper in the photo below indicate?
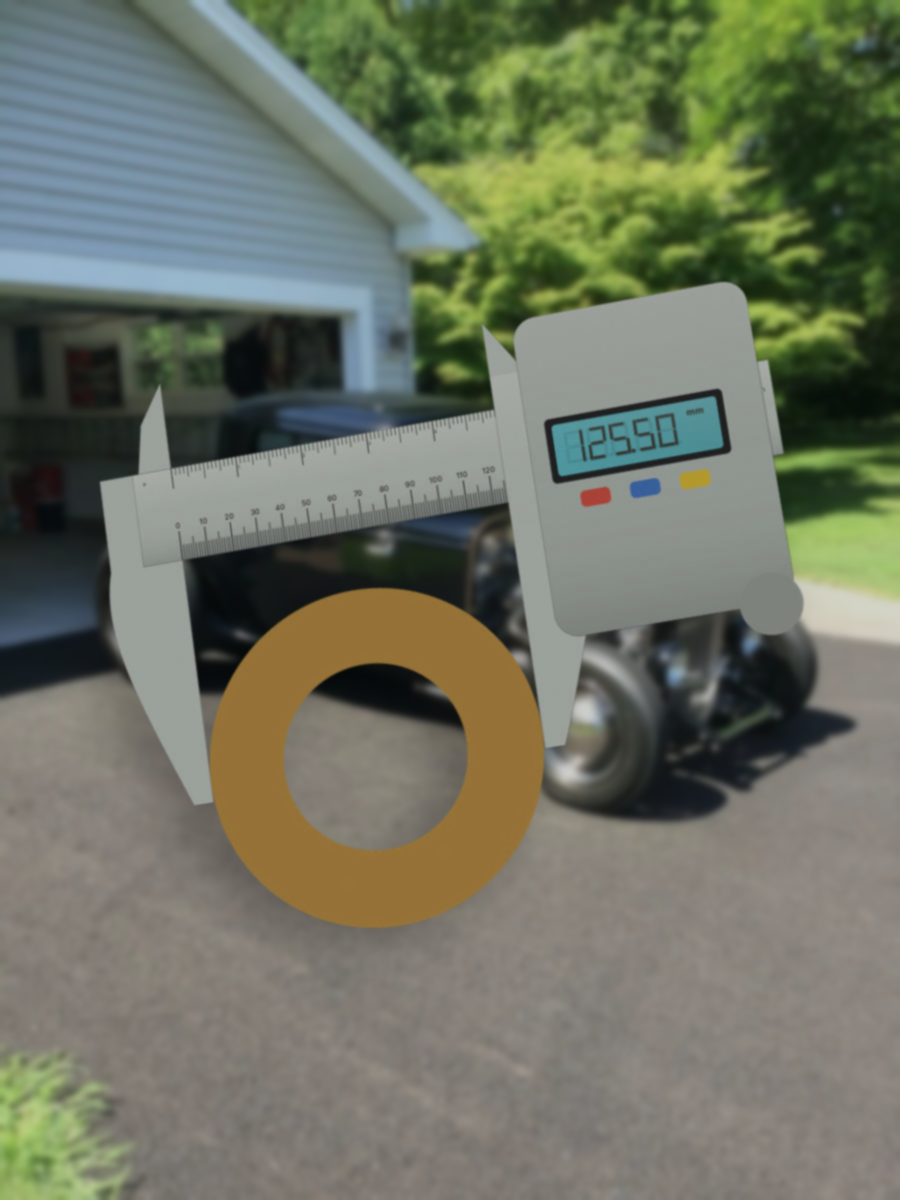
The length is 125.50 mm
